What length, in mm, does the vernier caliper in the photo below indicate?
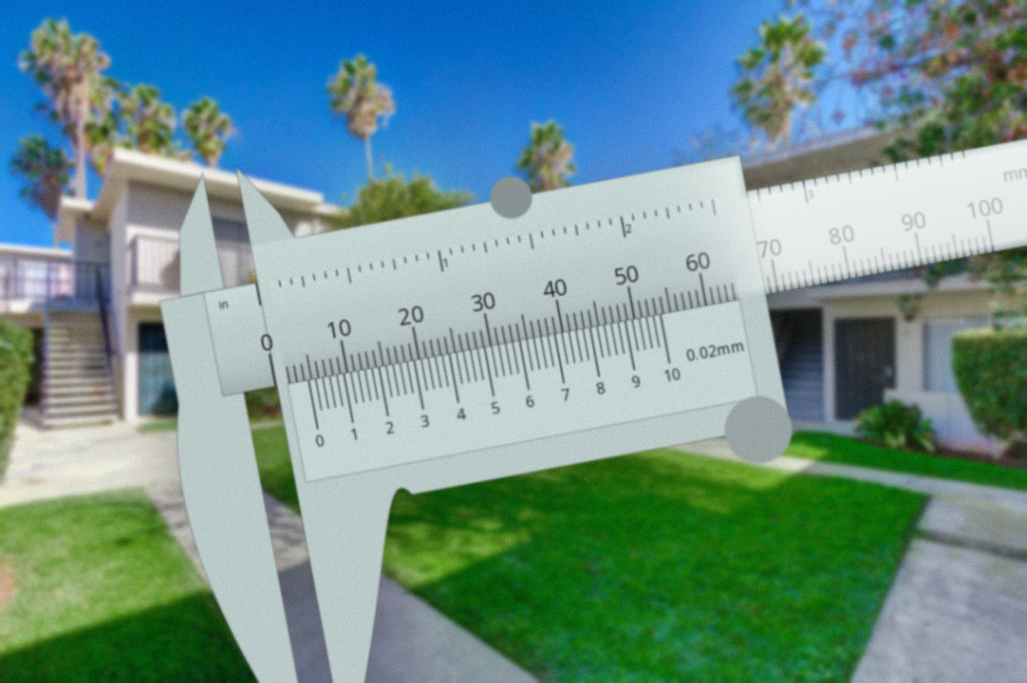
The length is 4.6 mm
